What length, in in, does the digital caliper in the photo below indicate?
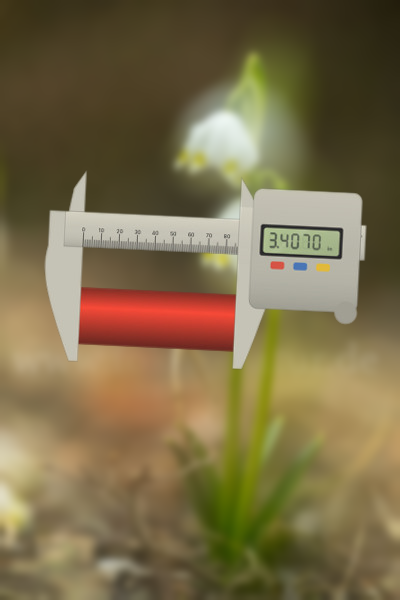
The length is 3.4070 in
